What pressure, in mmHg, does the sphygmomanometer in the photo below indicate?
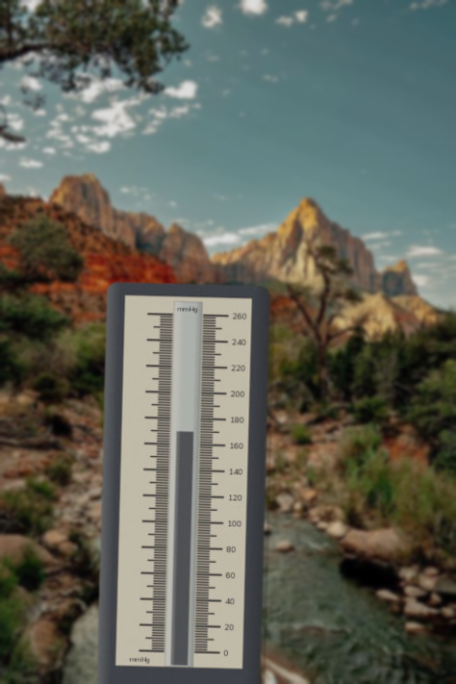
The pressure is 170 mmHg
